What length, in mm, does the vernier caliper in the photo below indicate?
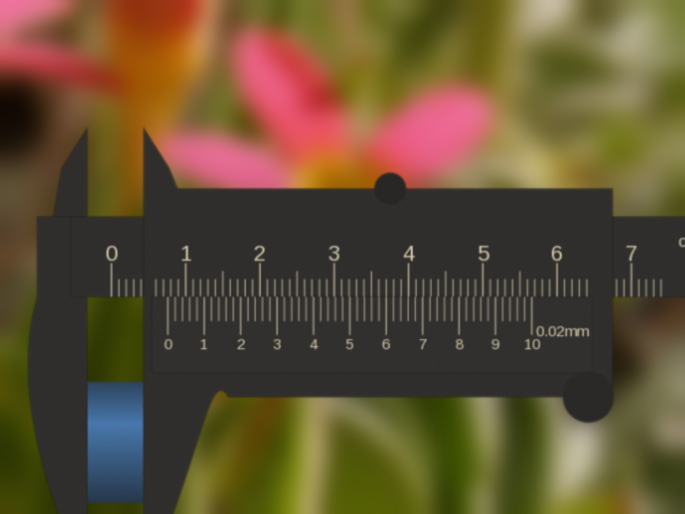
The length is 7.6 mm
